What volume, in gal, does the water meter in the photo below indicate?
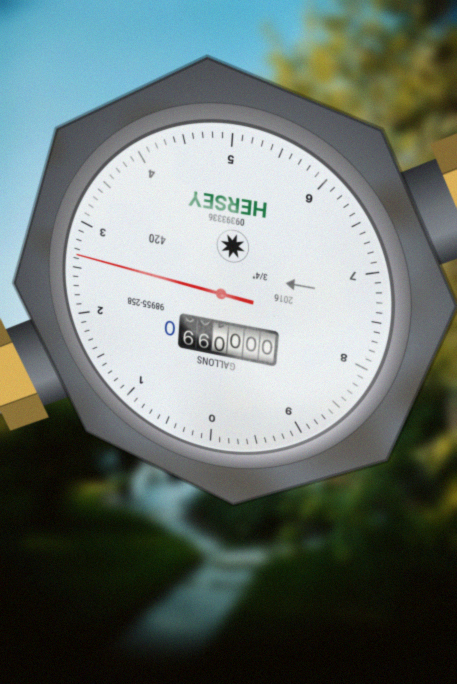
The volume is 992.6 gal
